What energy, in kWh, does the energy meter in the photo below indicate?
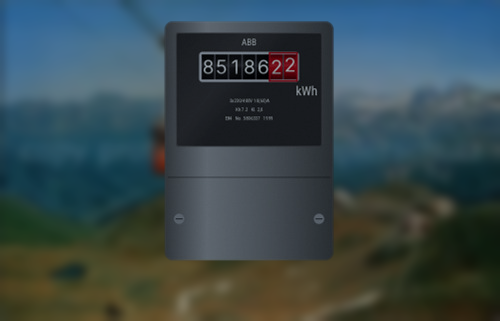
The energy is 85186.22 kWh
